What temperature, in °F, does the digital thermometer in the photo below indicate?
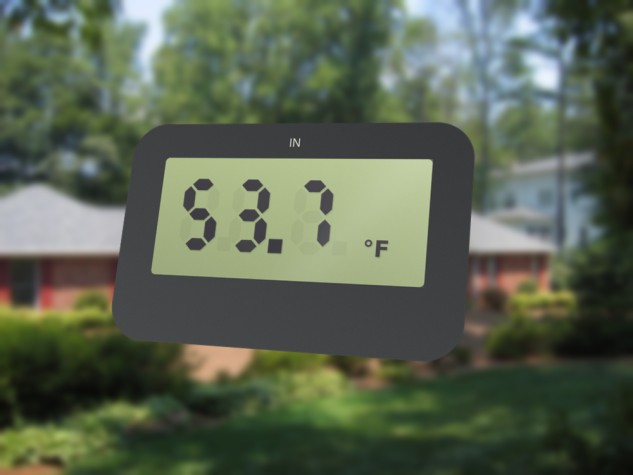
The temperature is 53.7 °F
